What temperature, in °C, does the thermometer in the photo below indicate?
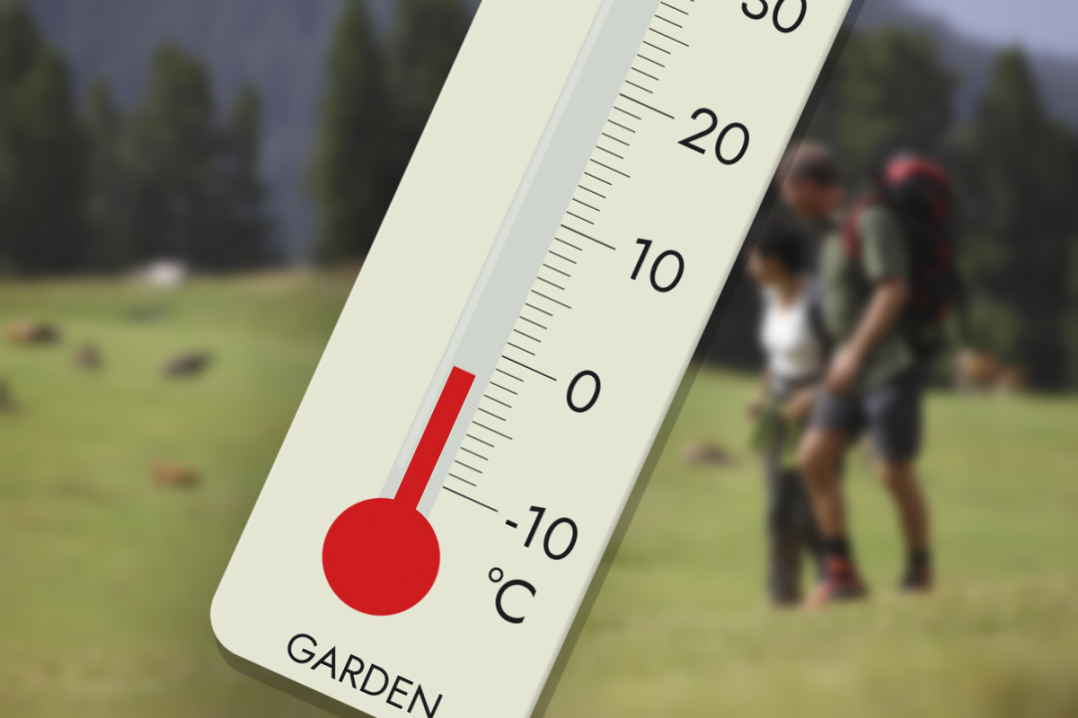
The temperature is -2 °C
